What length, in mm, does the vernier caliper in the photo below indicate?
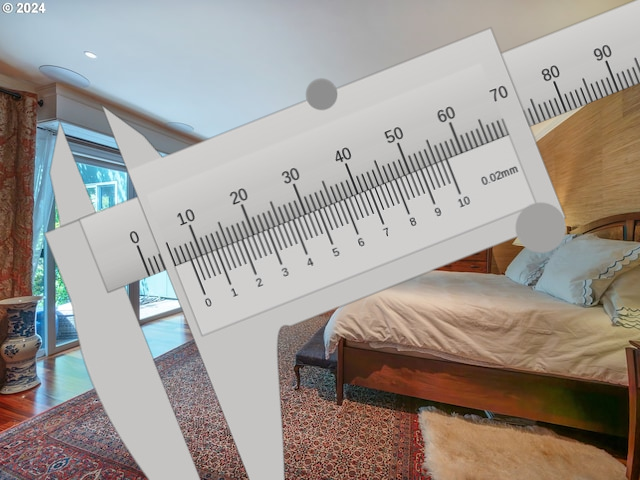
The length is 8.0 mm
